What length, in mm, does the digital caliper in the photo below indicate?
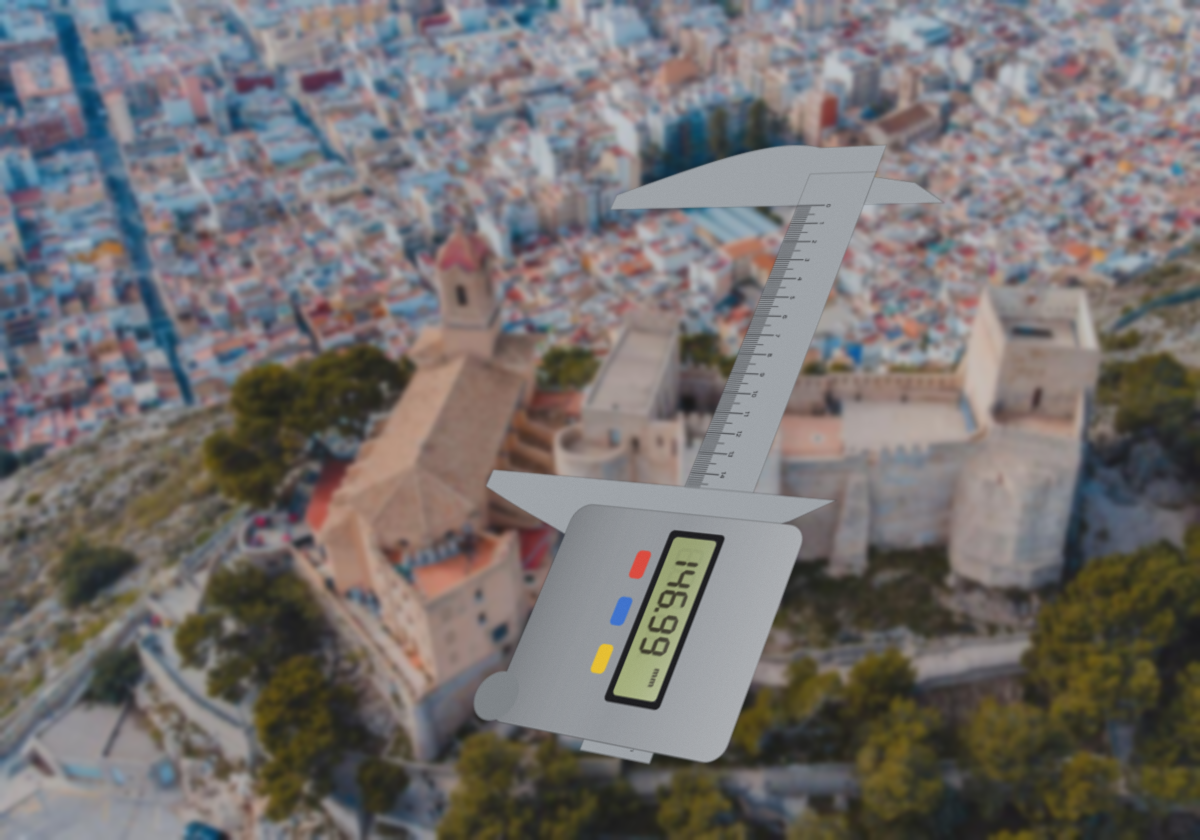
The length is 146.99 mm
